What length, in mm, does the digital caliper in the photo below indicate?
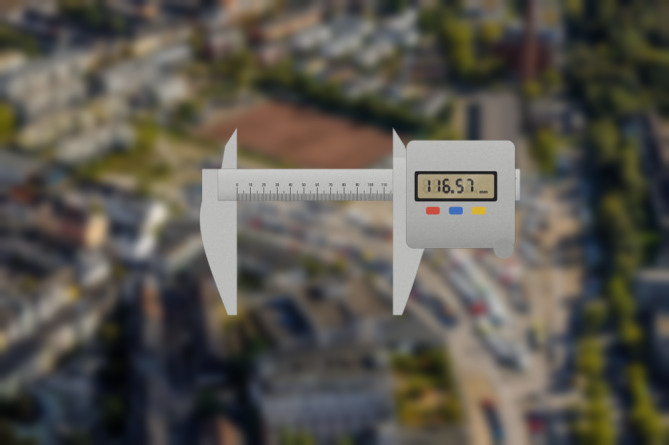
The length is 116.57 mm
